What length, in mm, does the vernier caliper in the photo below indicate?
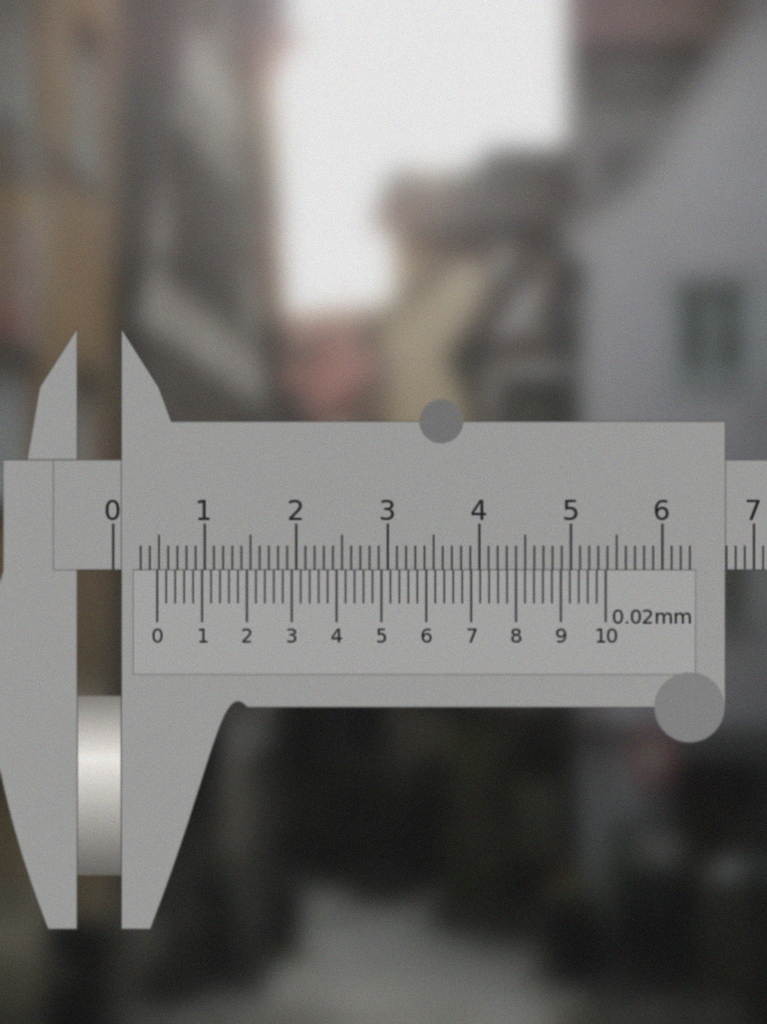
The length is 4.8 mm
